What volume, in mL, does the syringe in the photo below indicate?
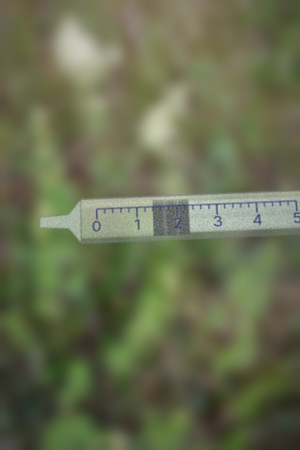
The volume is 1.4 mL
